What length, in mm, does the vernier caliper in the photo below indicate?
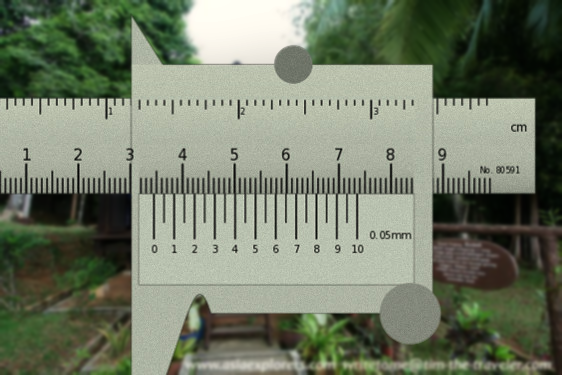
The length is 34.5 mm
